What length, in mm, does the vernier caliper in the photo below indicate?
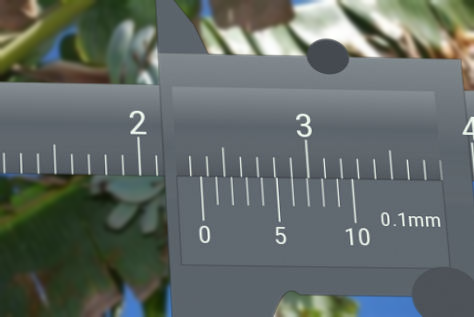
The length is 23.6 mm
